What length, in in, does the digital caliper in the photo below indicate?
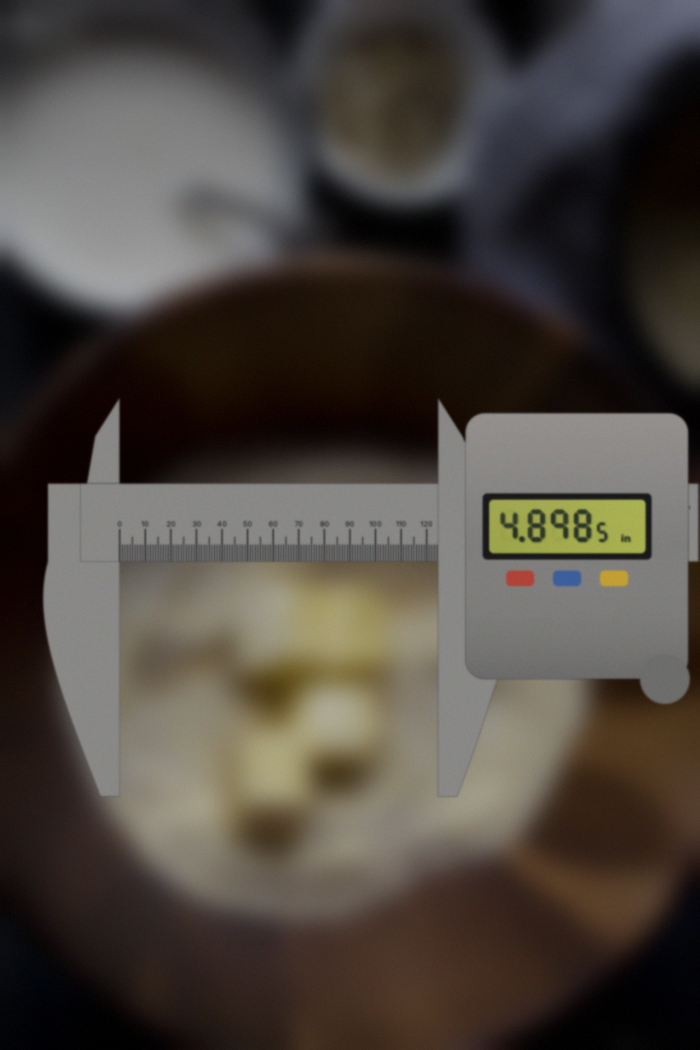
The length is 4.8985 in
